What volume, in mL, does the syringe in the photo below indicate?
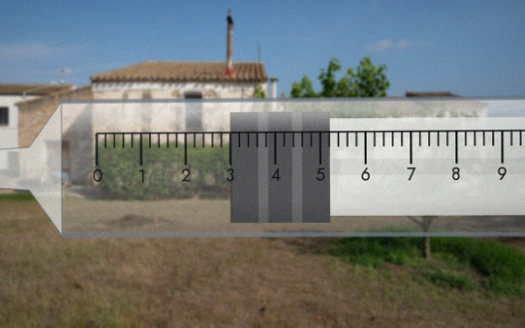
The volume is 3 mL
